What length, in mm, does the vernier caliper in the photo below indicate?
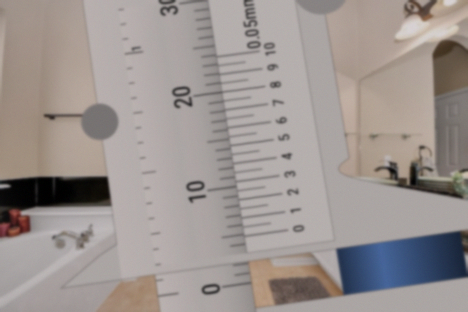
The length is 4.8 mm
